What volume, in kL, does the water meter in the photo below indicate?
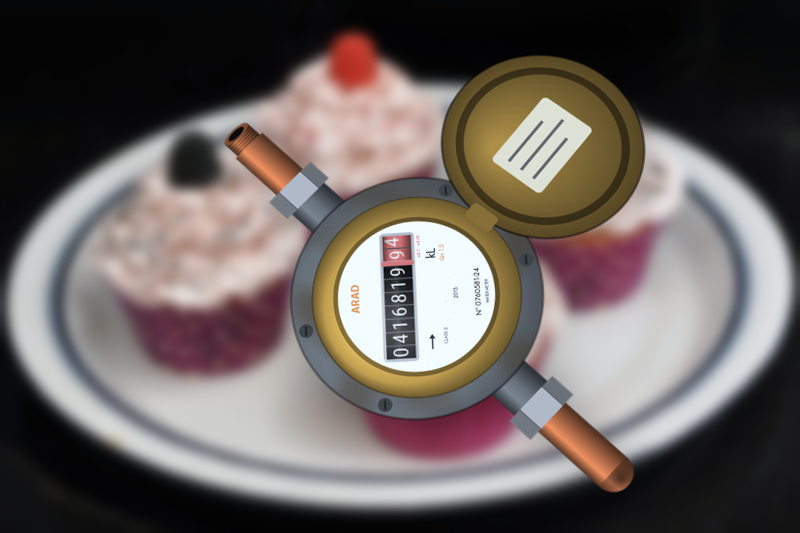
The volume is 416819.94 kL
